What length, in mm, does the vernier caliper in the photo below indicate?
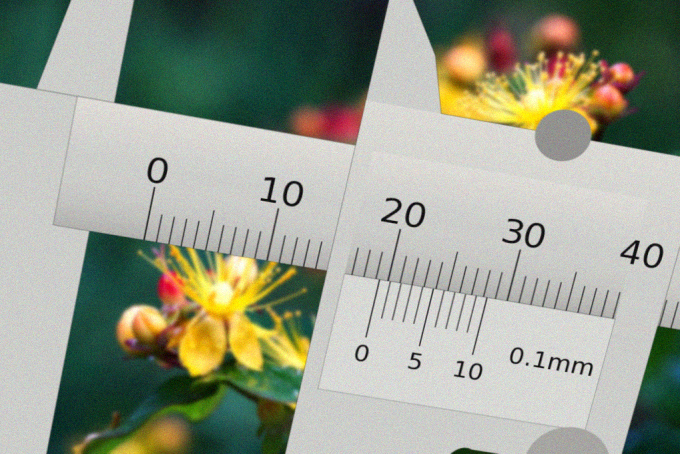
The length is 19.3 mm
